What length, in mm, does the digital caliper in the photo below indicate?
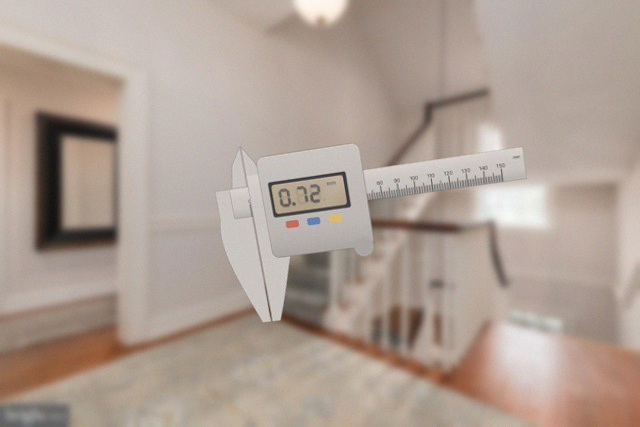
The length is 0.72 mm
